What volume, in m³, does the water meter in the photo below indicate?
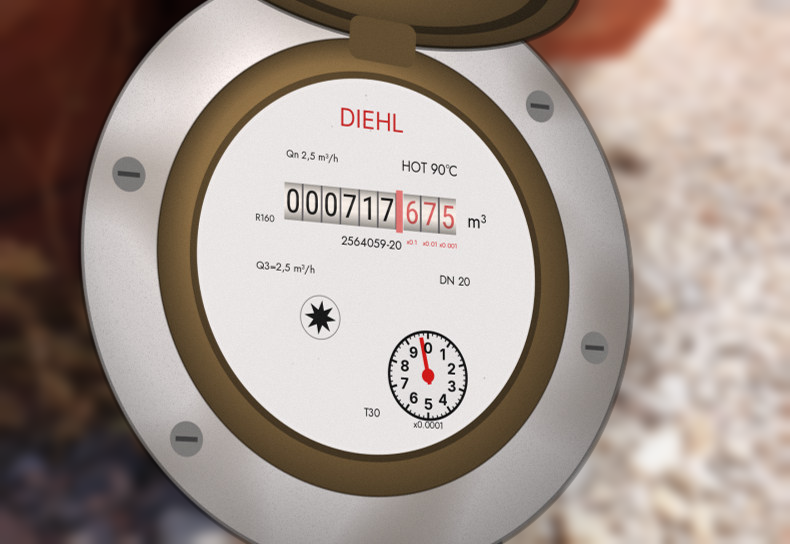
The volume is 717.6749 m³
